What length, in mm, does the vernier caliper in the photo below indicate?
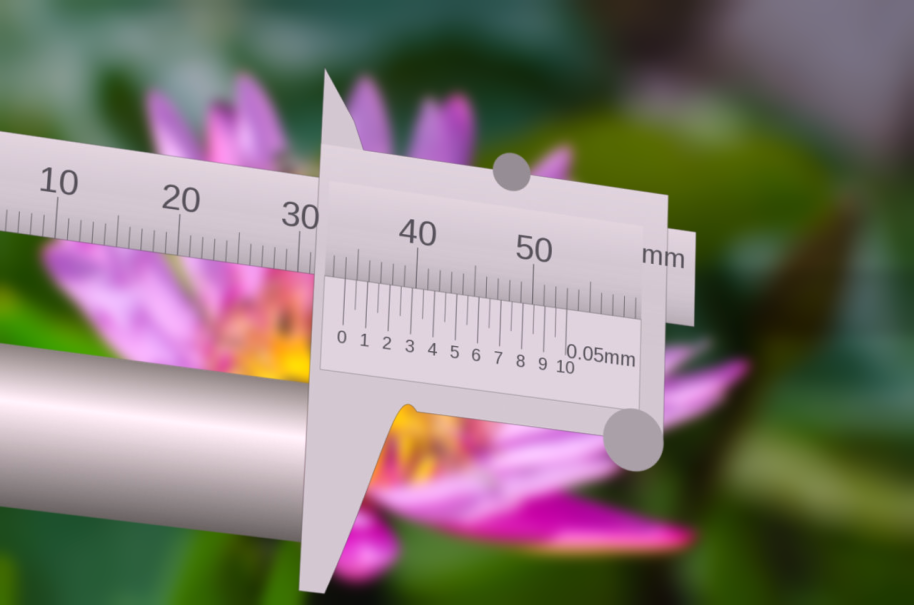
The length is 34.0 mm
